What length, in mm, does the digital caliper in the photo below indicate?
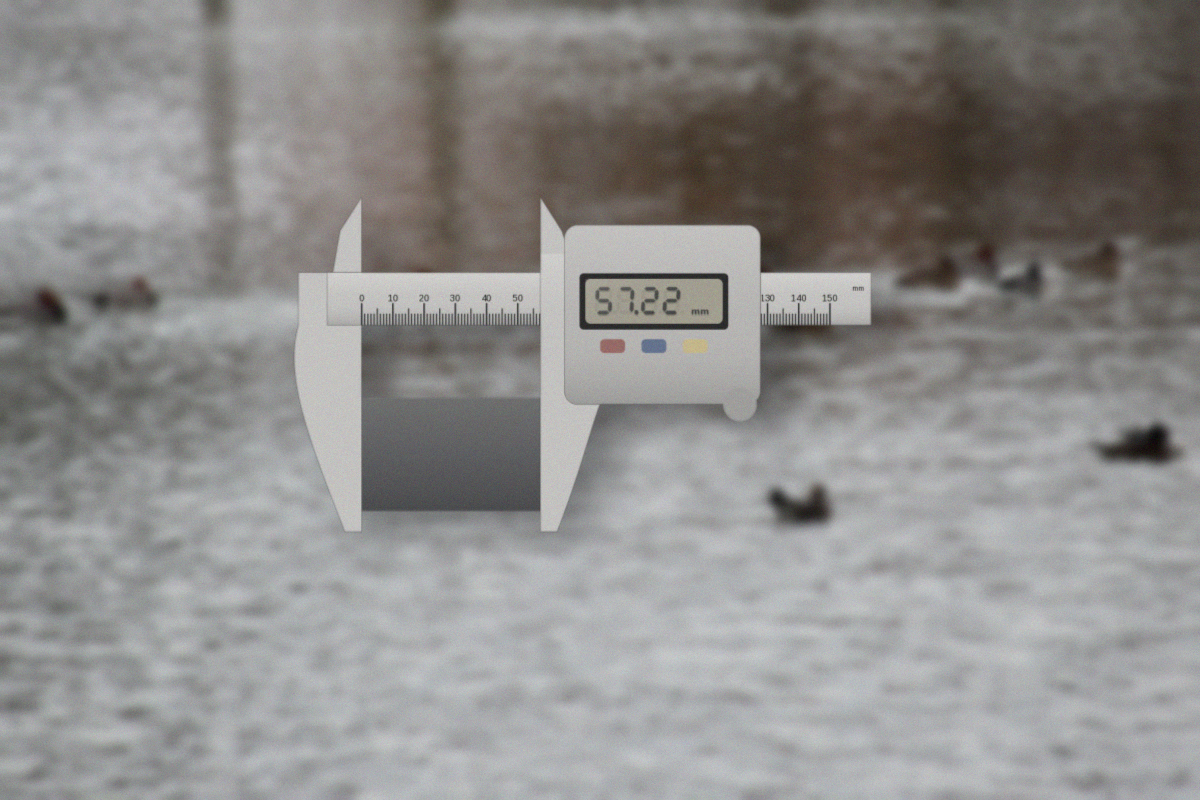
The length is 57.22 mm
